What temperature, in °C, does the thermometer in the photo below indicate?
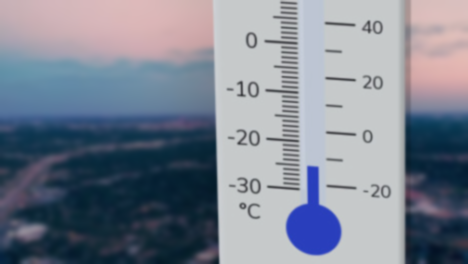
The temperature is -25 °C
